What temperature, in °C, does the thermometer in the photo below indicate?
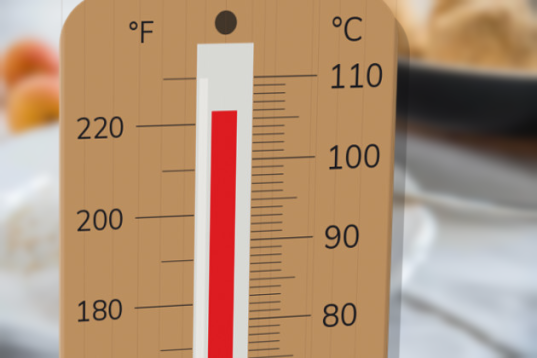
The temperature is 106 °C
